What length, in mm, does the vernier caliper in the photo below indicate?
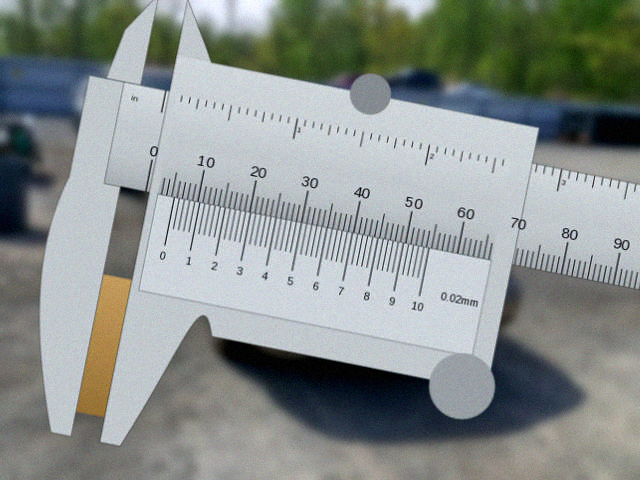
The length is 5.5 mm
